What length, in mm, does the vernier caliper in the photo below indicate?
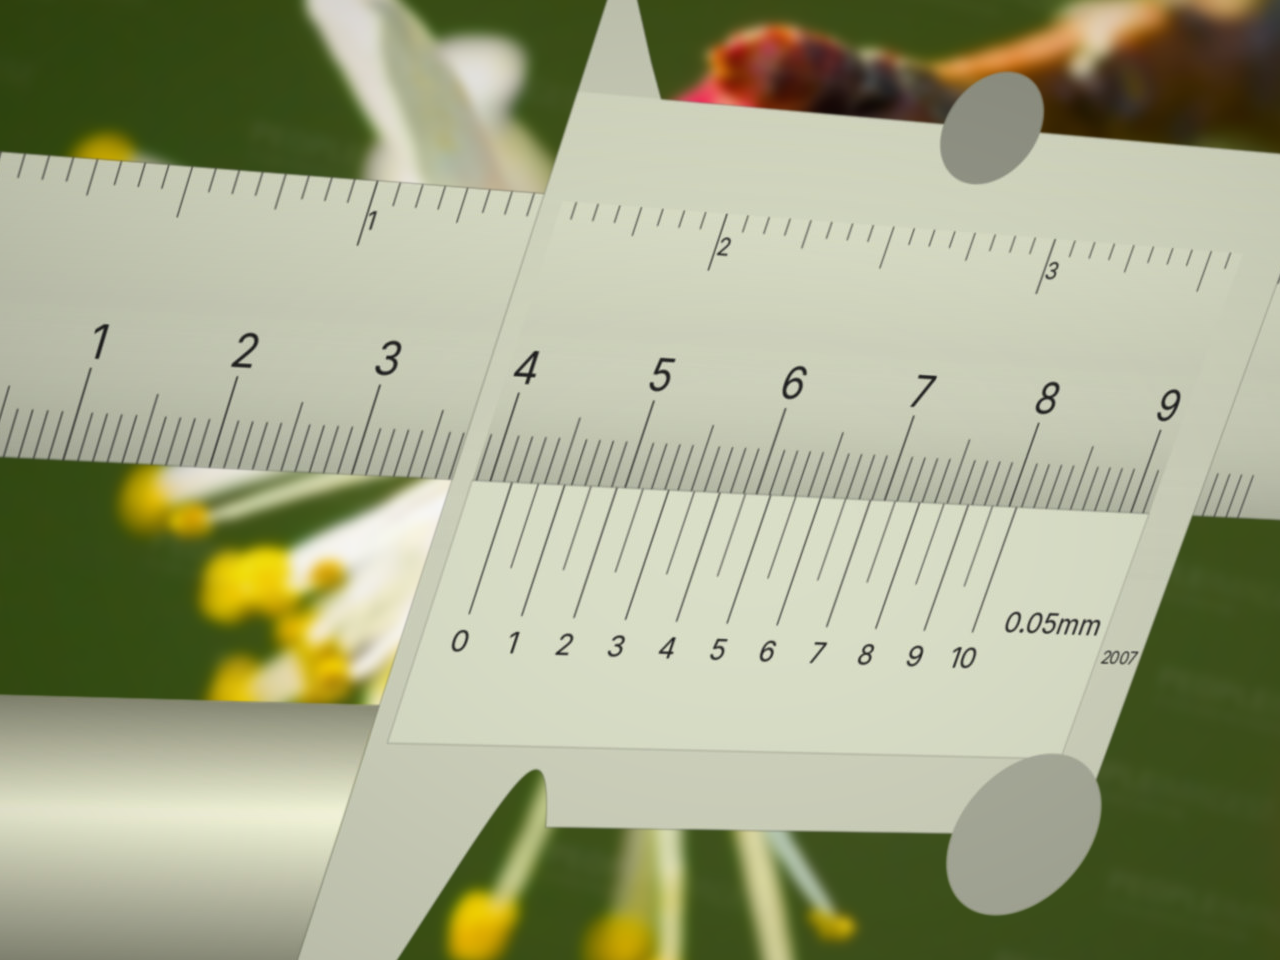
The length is 41.6 mm
